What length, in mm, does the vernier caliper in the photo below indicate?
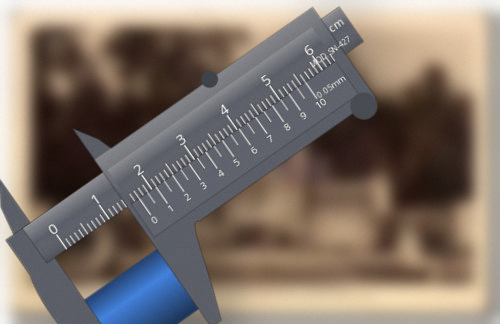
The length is 17.0 mm
